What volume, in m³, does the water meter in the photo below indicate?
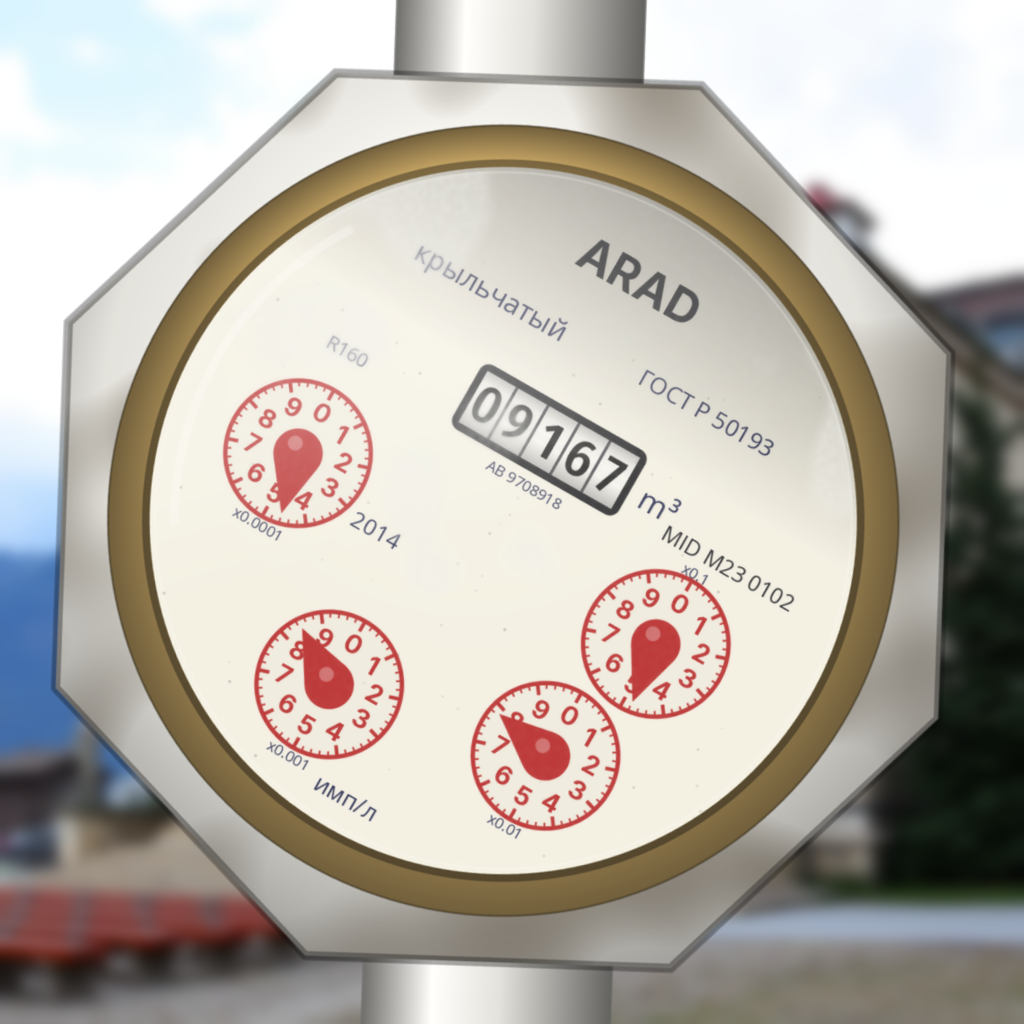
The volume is 9167.4784 m³
